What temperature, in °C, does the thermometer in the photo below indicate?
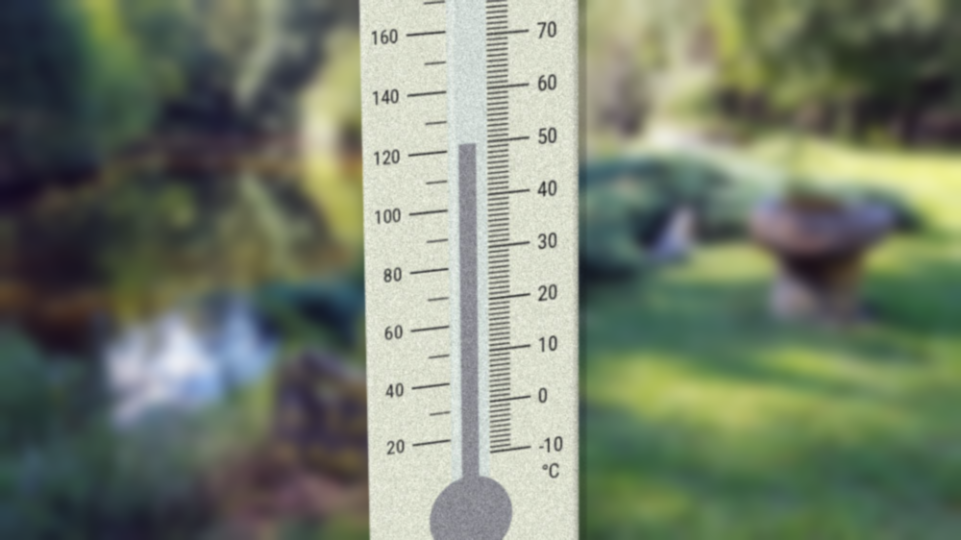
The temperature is 50 °C
